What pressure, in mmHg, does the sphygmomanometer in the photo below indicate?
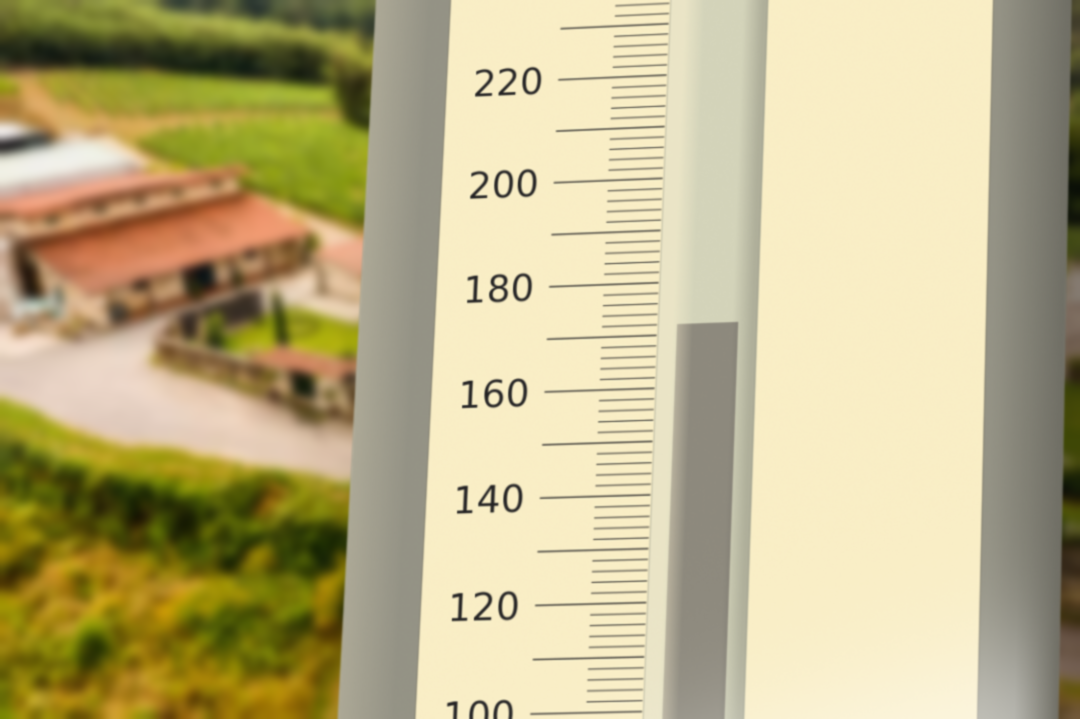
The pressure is 172 mmHg
